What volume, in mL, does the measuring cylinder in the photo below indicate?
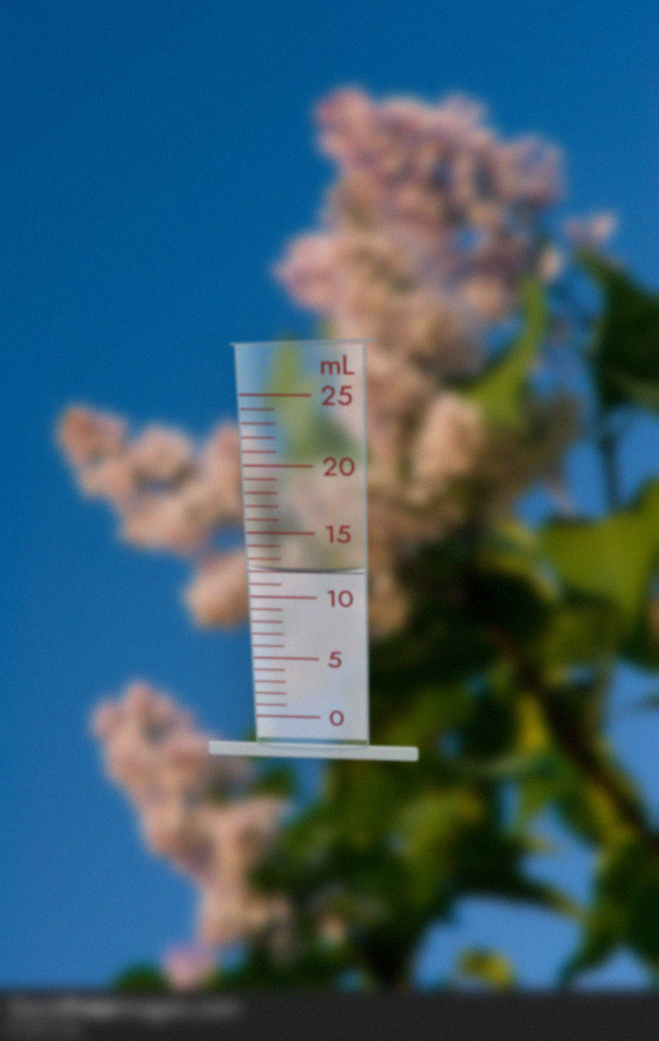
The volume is 12 mL
